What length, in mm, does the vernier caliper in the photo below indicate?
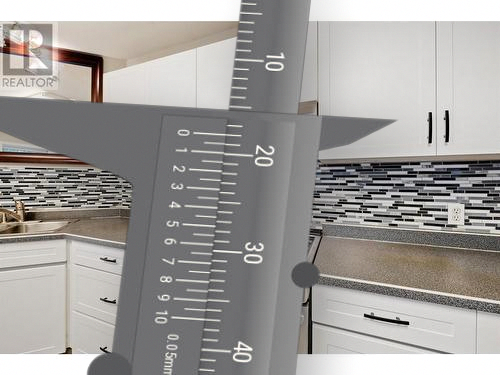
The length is 18.0 mm
